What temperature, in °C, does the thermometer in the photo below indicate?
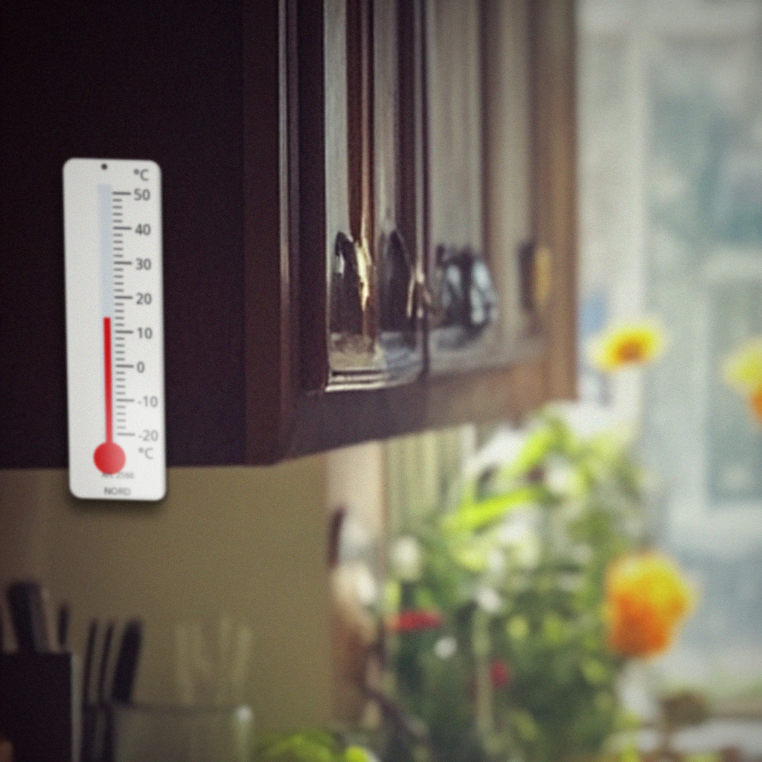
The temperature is 14 °C
